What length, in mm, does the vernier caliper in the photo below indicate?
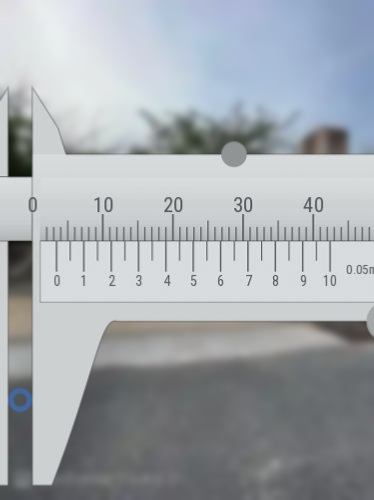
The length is 3.4 mm
